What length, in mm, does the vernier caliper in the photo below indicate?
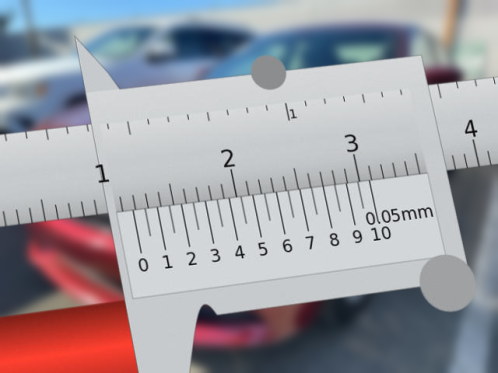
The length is 11.8 mm
